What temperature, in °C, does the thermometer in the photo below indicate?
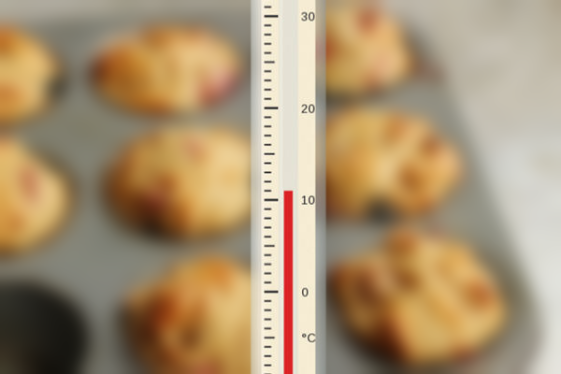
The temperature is 11 °C
